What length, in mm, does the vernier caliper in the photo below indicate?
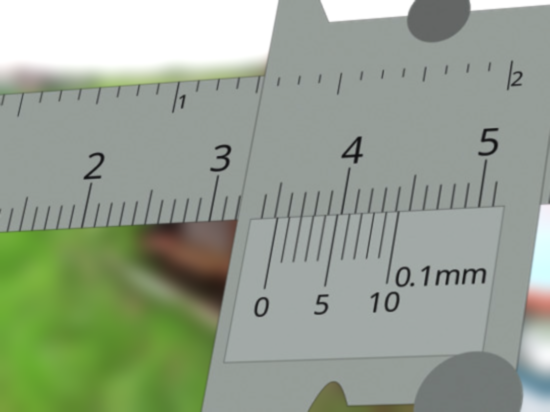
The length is 35.2 mm
